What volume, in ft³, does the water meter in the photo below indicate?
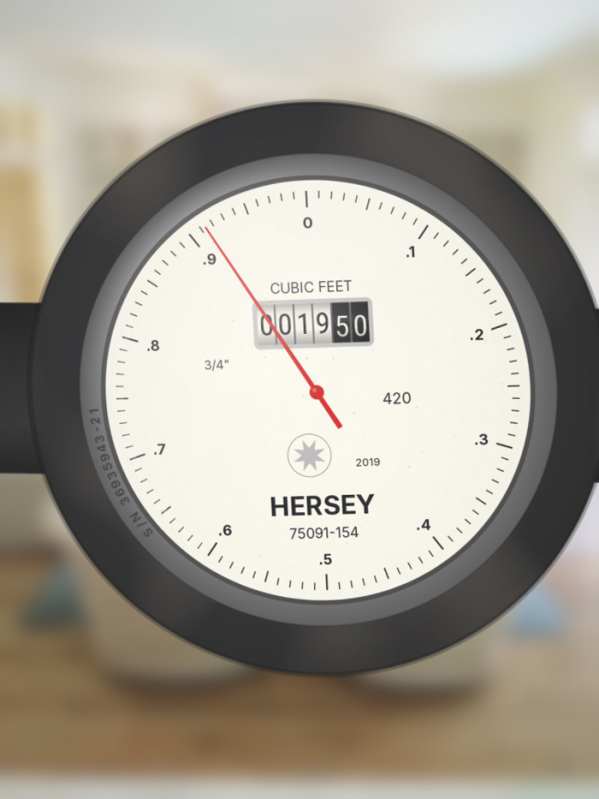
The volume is 1949.91 ft³
